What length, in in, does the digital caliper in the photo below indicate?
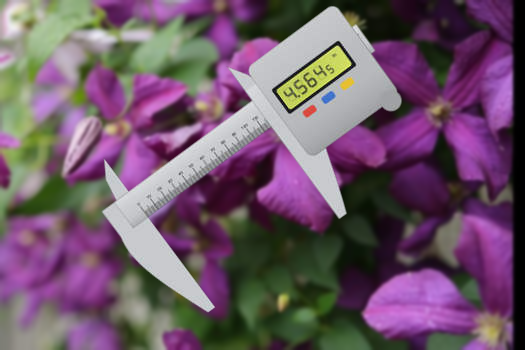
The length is 4.5645 in
